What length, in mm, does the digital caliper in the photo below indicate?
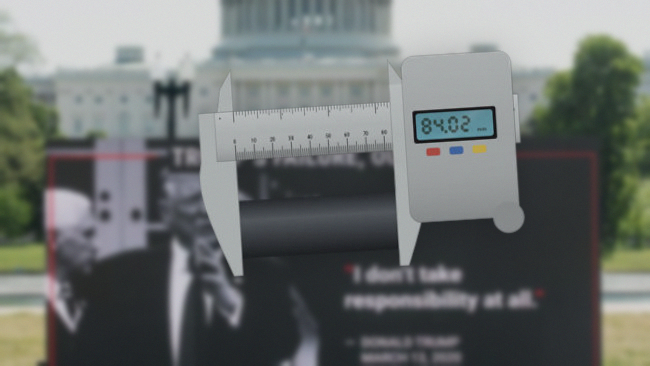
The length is 84.02 mm
